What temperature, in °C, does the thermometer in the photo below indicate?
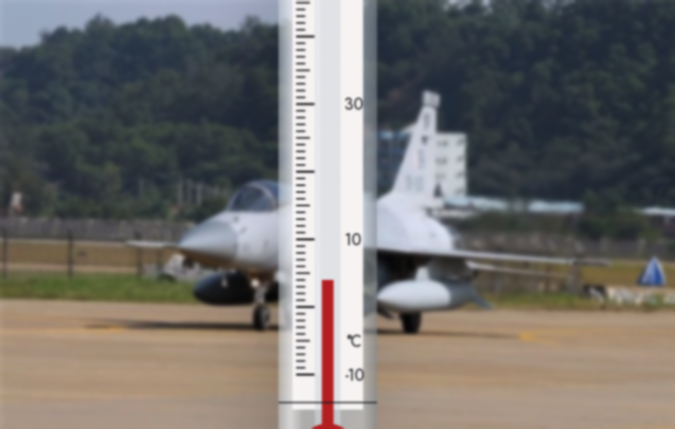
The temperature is 4 °C
